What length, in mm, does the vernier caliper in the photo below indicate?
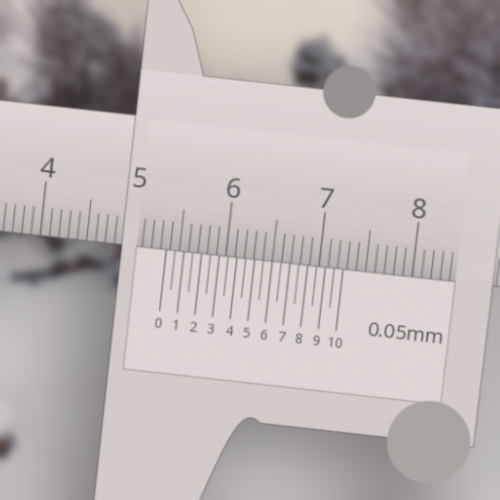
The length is 53.6 mm
